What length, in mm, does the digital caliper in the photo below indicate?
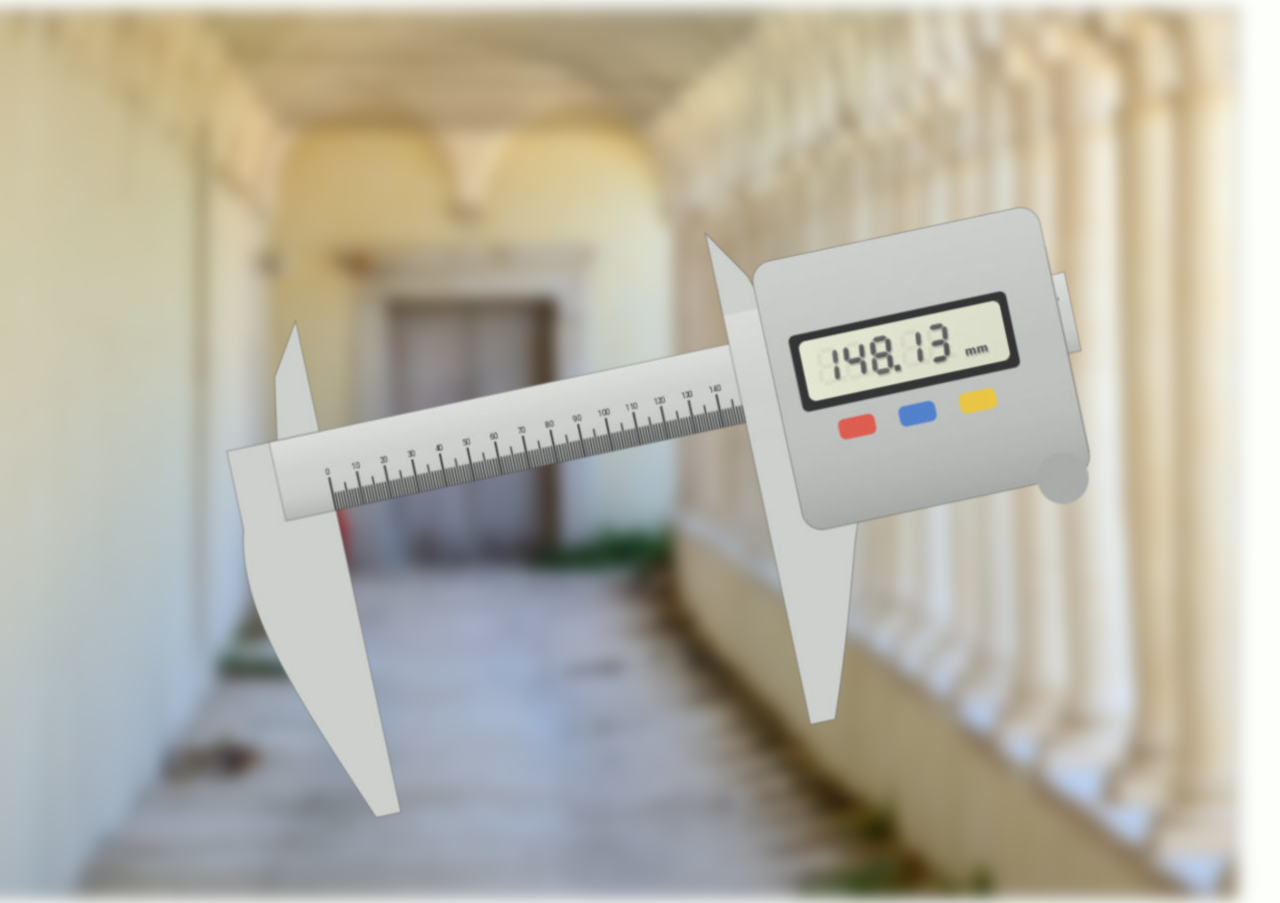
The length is 148.13 mm
